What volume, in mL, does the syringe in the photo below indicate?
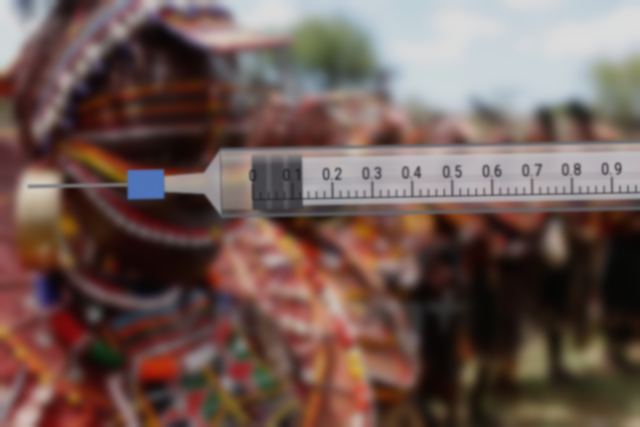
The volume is 0 mL
